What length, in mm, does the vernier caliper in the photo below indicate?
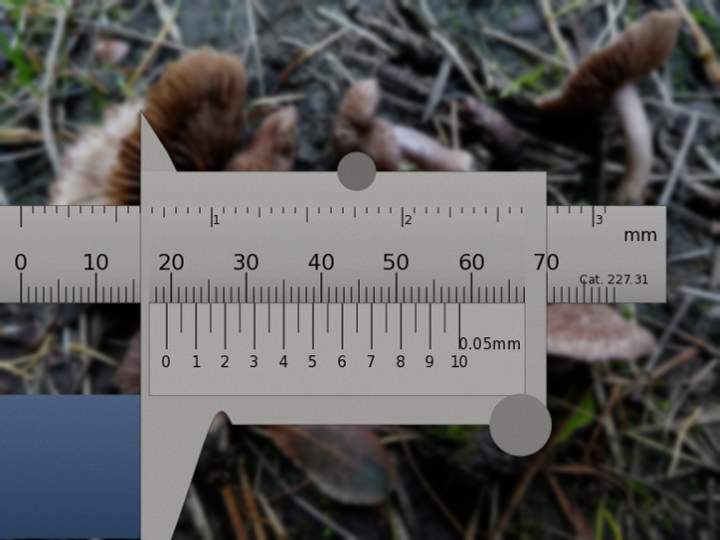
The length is 19.4 mm
